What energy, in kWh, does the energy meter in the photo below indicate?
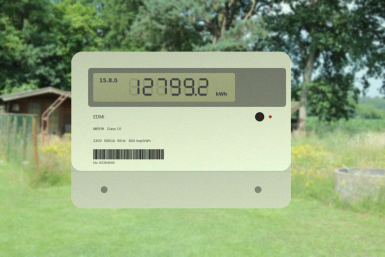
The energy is 12799.2 kWh
